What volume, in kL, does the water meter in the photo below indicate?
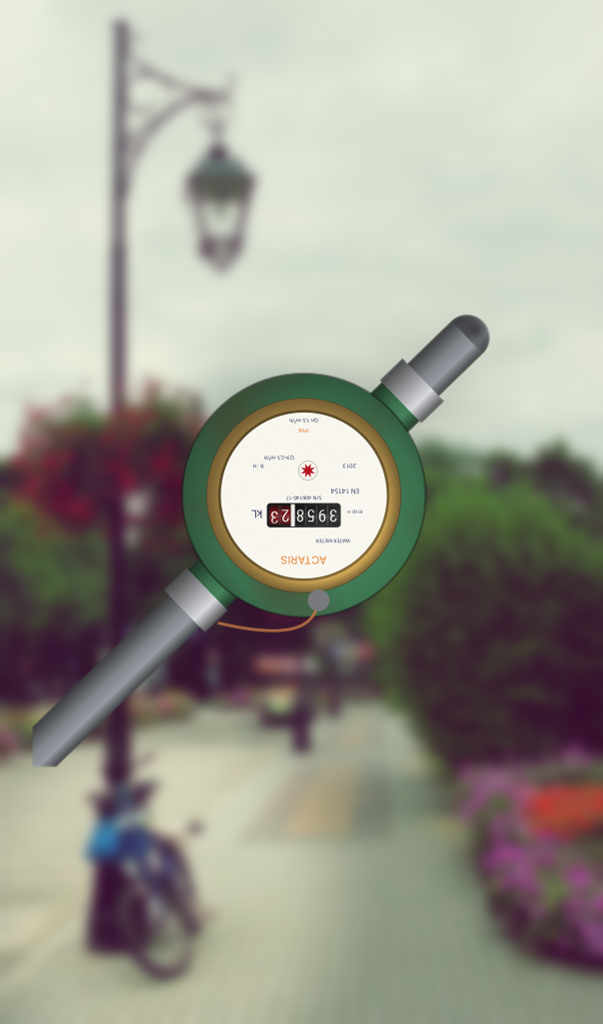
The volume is 3958.23 kL
